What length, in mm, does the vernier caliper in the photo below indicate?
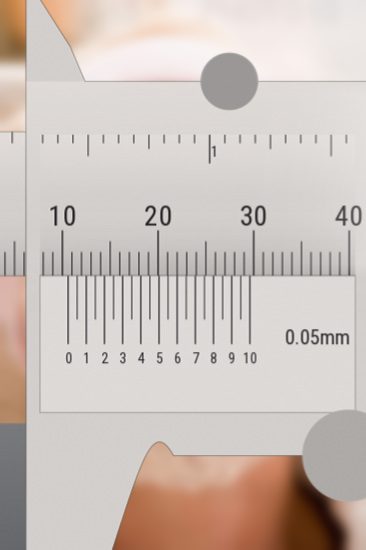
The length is 10.6 mm
